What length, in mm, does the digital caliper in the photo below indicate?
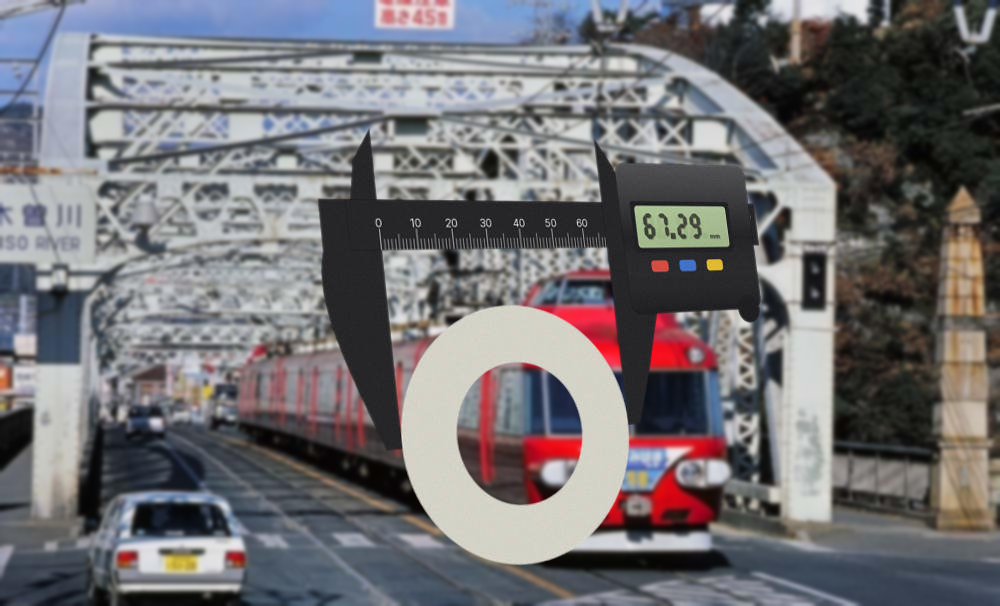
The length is 67.29 mm
